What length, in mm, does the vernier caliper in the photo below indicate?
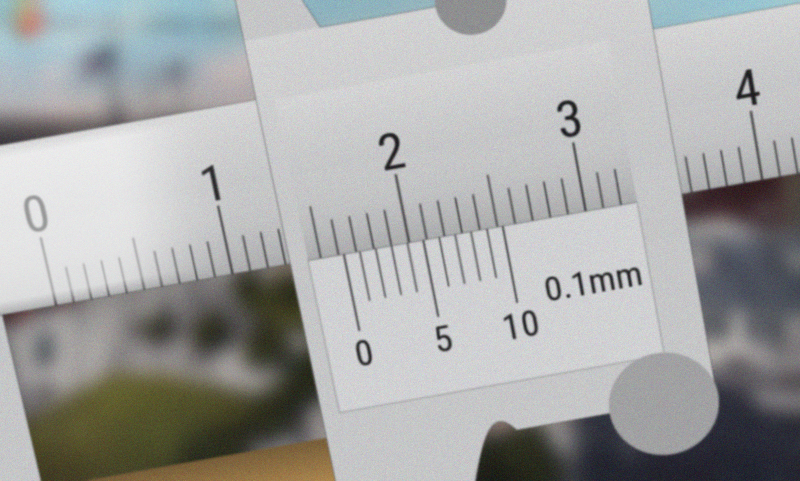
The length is 16.3 mm
